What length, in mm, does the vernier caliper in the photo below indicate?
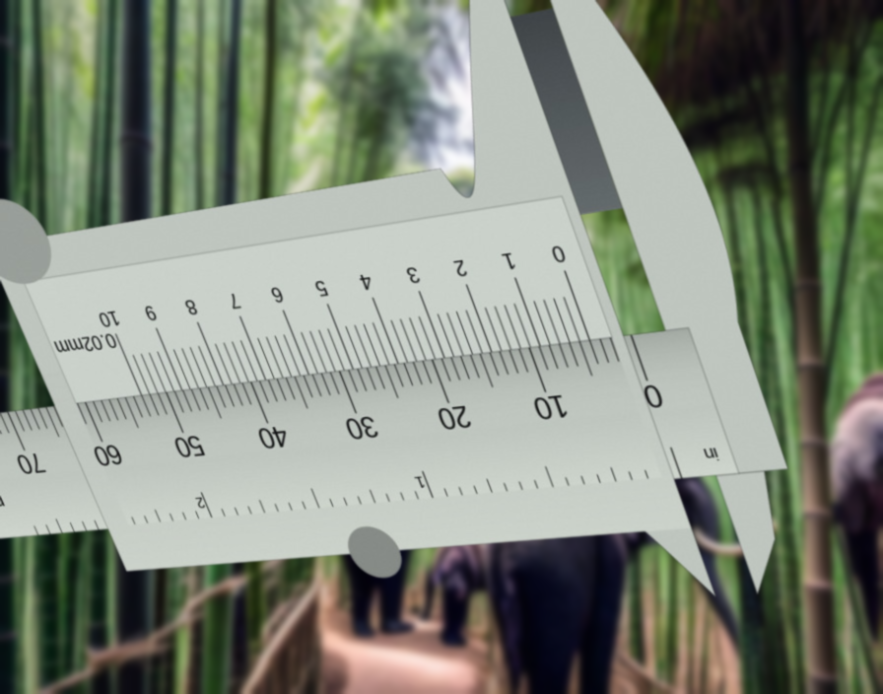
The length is 4.0 mm
